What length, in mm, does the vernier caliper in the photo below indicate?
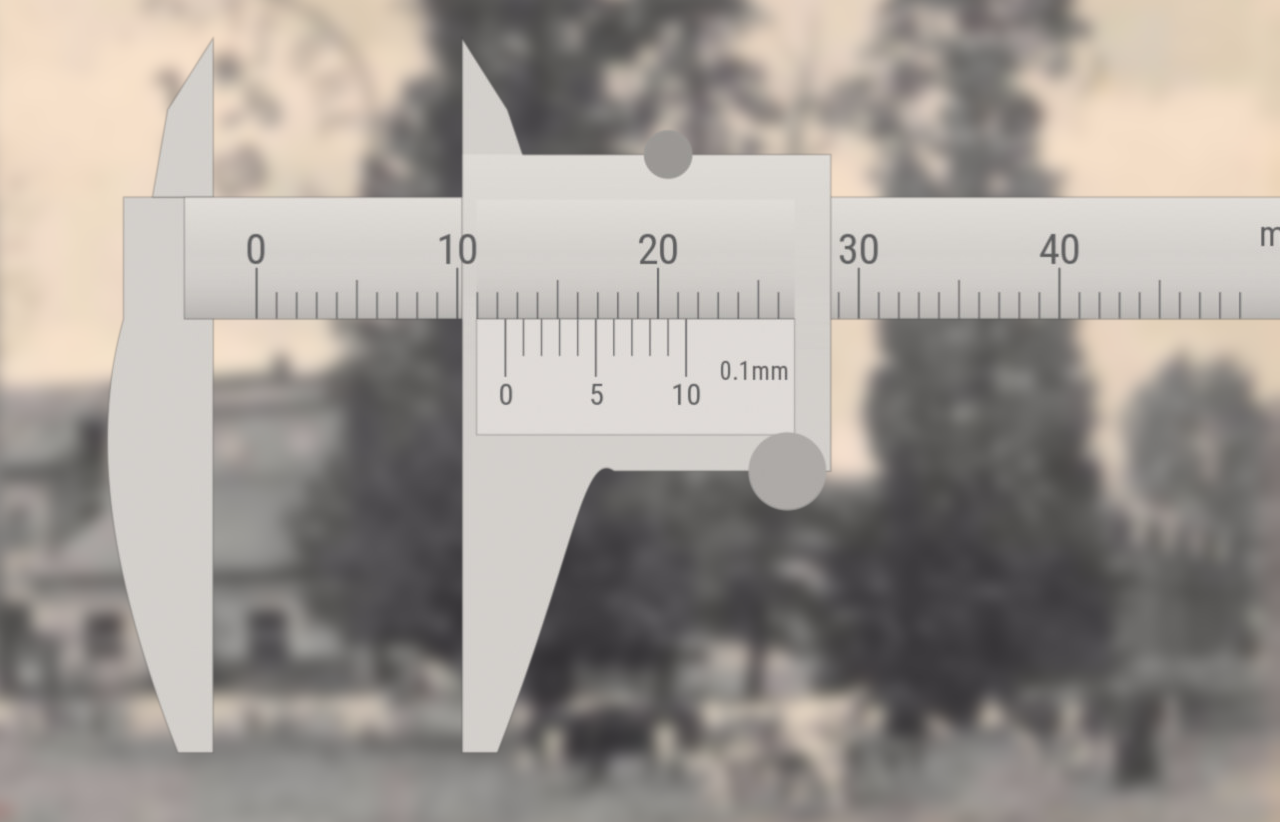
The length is 12.4 mm
